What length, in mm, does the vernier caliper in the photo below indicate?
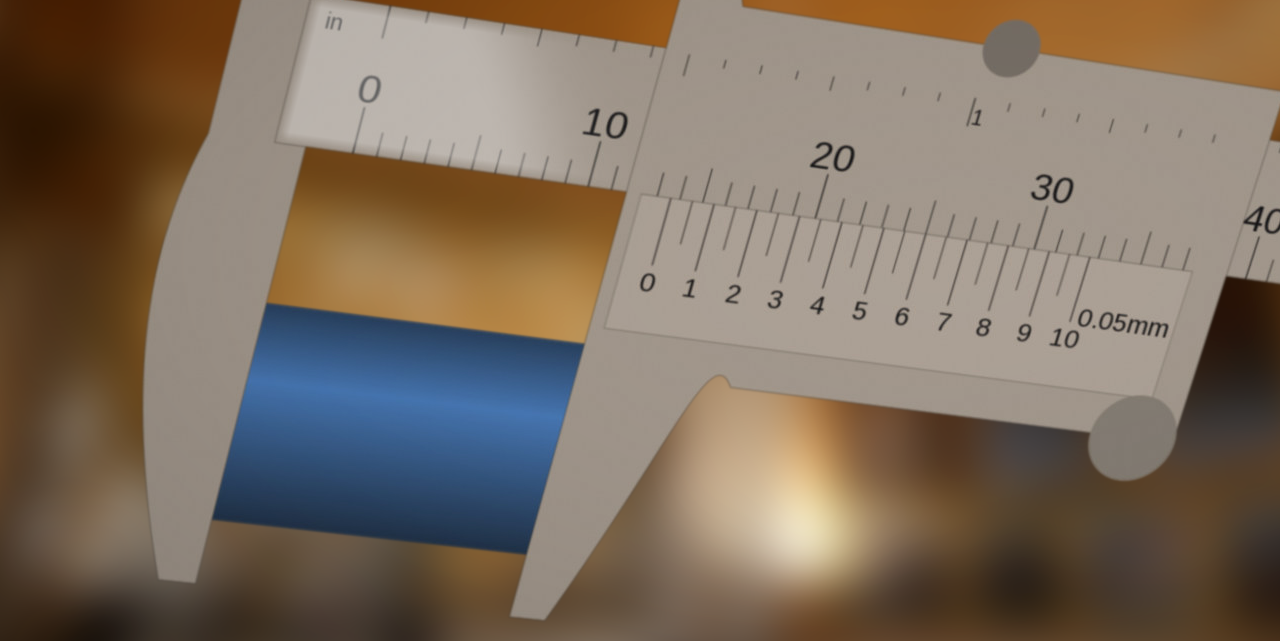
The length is 13.6 mm
